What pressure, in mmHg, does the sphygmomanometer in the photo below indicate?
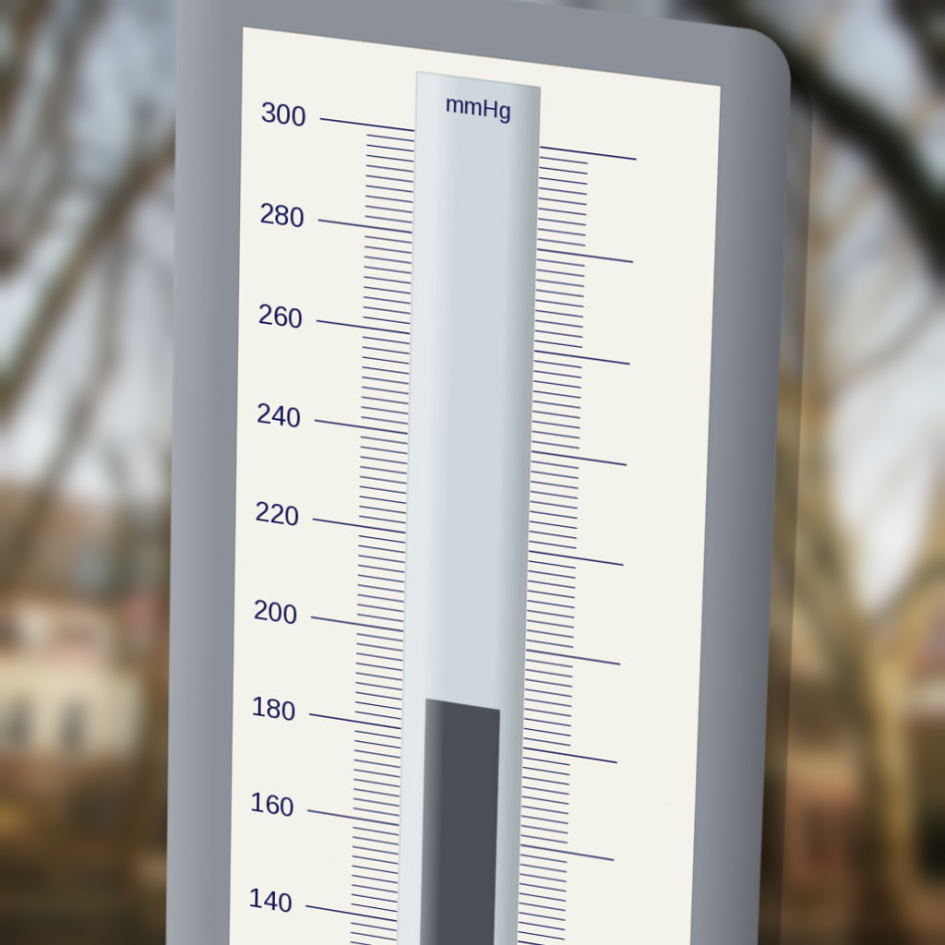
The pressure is 187 mmHg
